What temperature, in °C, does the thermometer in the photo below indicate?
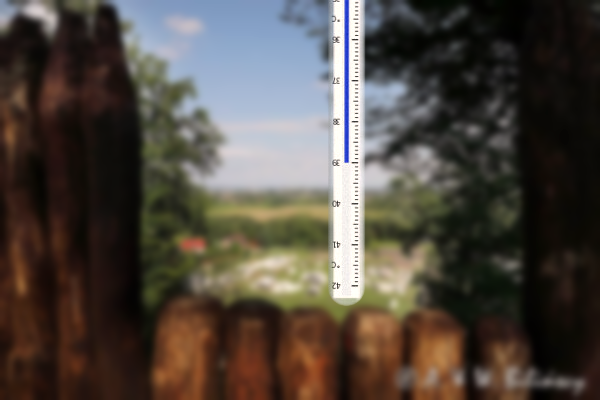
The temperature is 39 °C
